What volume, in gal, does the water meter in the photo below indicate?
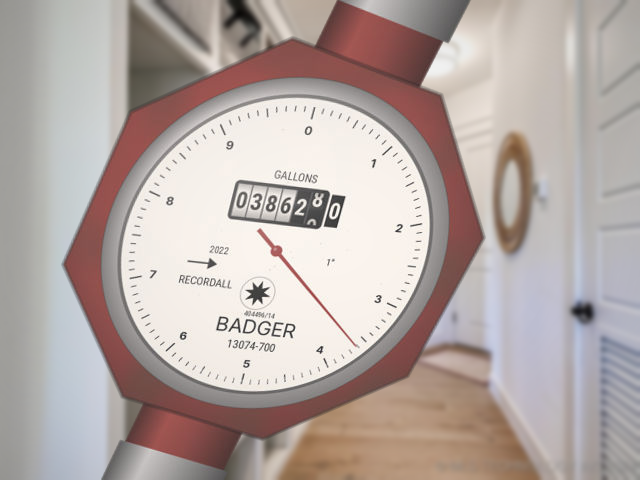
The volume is 386283.6 gal
